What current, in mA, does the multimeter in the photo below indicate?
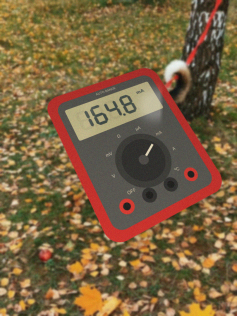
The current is 164.8 mA
